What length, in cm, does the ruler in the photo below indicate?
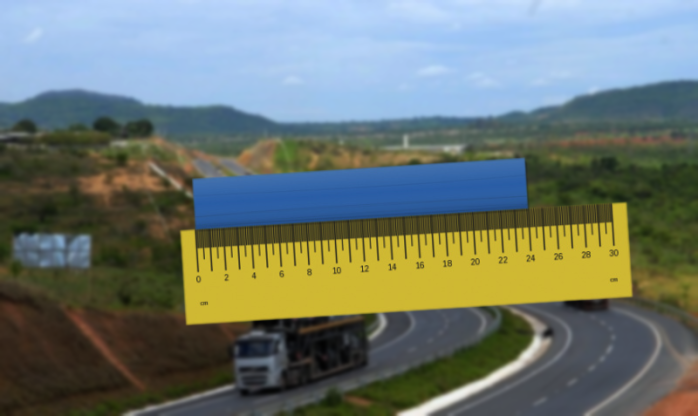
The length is 24 cm
